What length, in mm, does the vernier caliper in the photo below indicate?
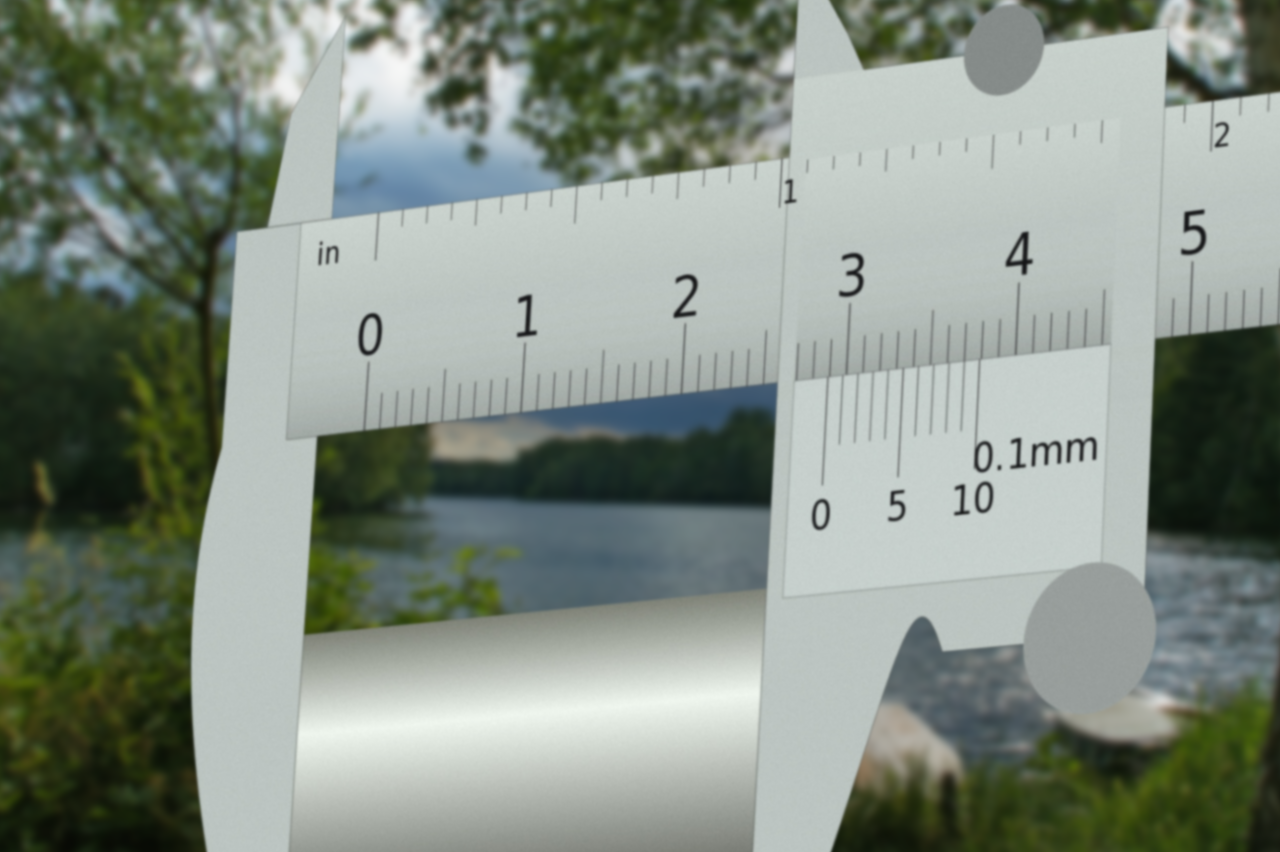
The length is 28.9 mm
